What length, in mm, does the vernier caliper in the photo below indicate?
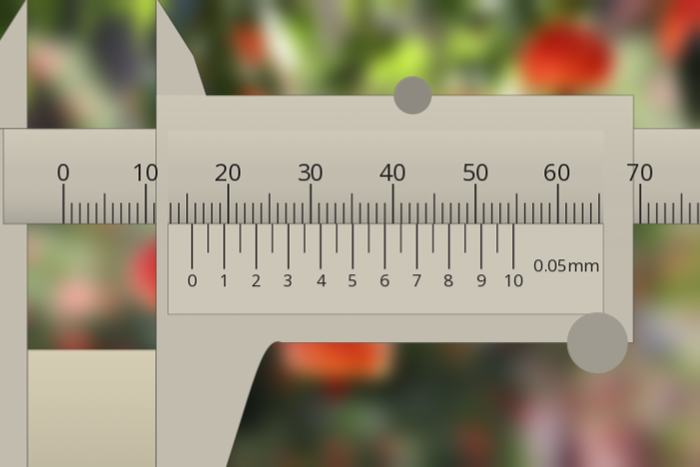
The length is 15.6 mm
